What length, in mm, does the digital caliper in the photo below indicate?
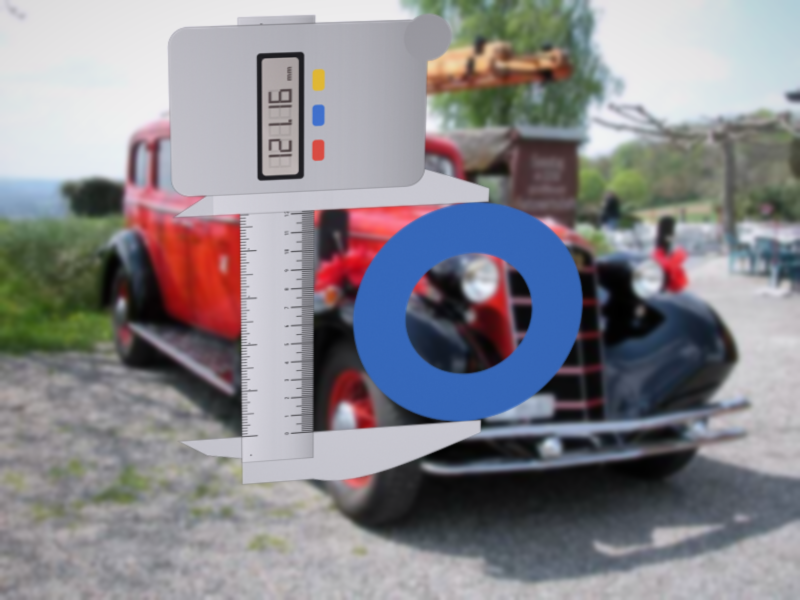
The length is 121.16 mm
